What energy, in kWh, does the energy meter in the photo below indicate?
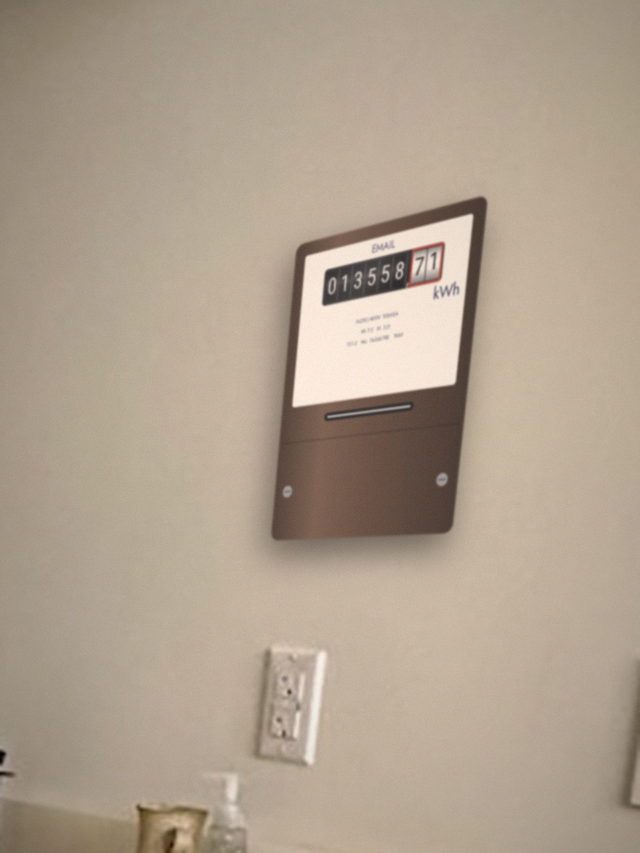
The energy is 13558.71 kWh
